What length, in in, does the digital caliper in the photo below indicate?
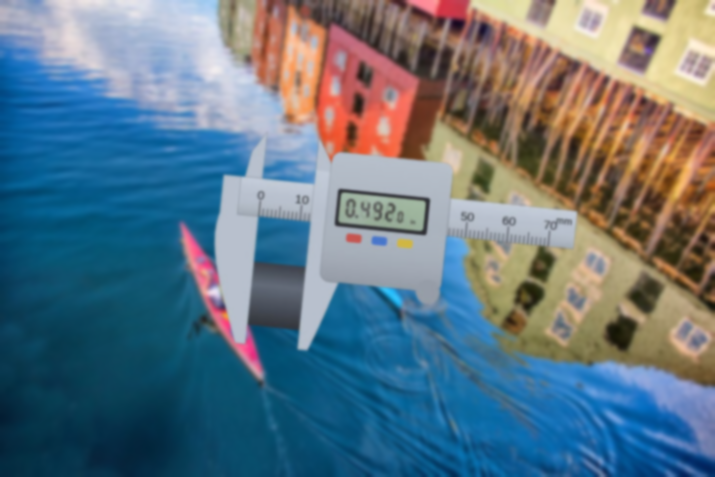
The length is 0.4920 in
